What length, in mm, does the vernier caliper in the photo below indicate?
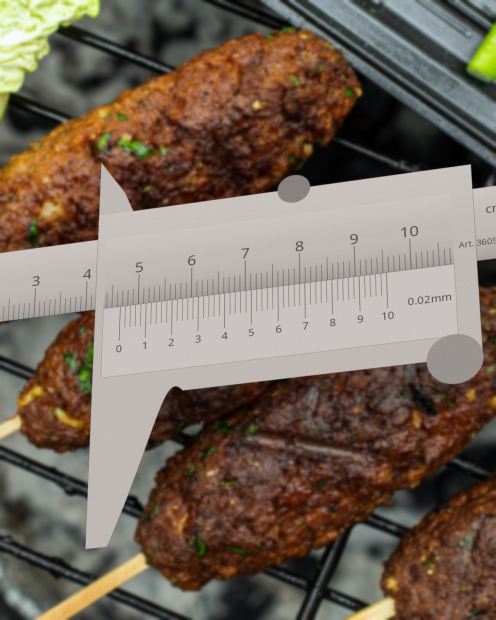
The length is 46.6 mm
